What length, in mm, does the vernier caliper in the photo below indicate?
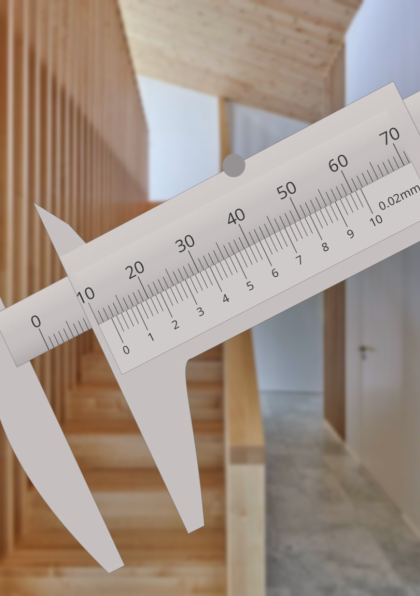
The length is 12.6 mm
